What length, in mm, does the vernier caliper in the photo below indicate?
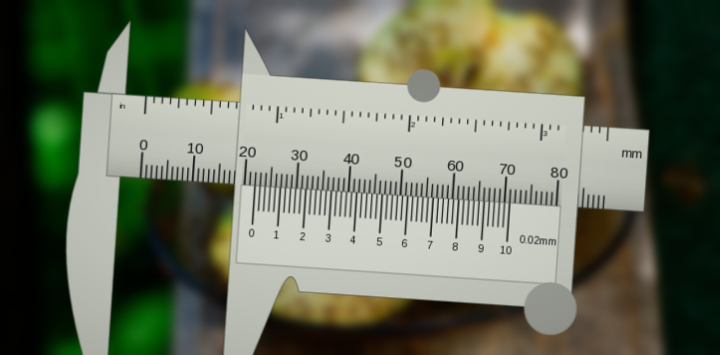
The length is 22.0 mm
